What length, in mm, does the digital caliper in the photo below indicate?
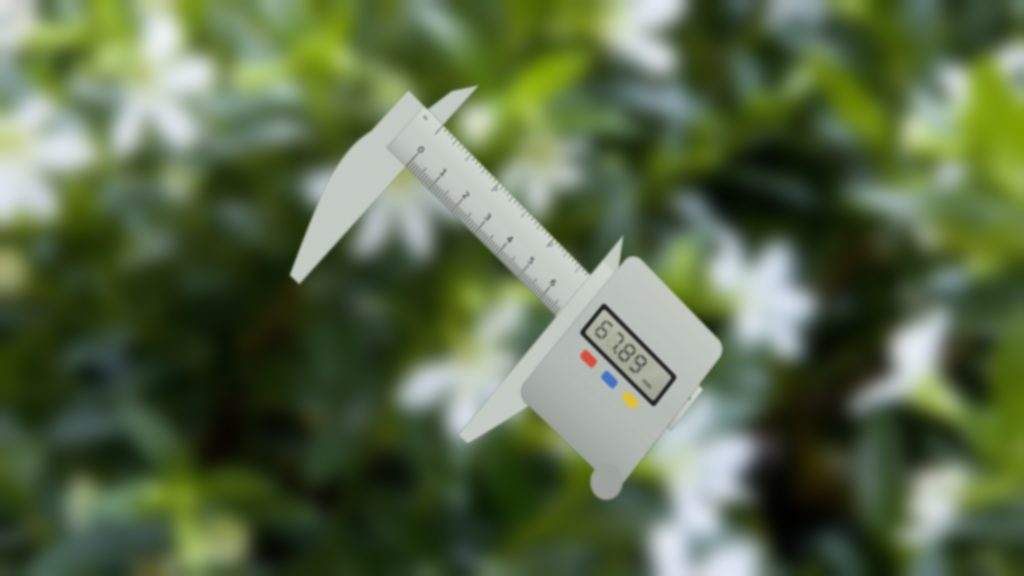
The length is 67.89 mm
